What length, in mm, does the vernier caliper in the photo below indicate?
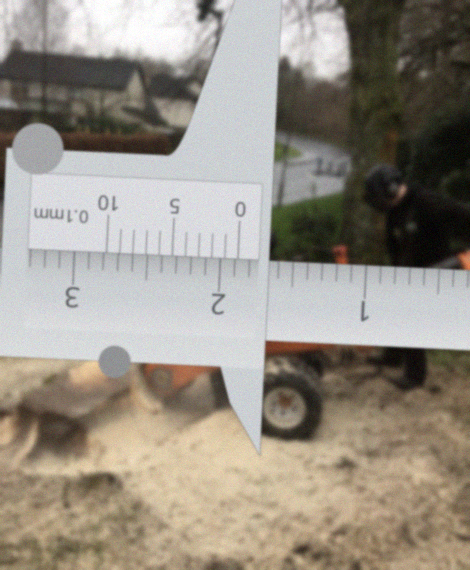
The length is 18.8 mm
